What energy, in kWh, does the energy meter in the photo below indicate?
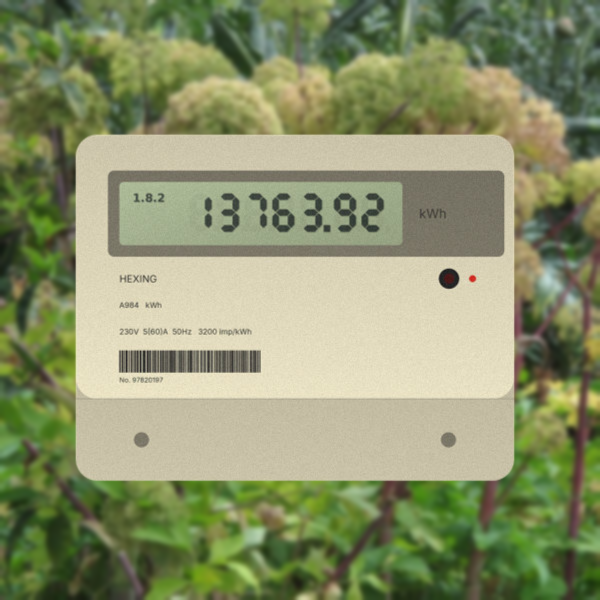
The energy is 13763.92 kWh
